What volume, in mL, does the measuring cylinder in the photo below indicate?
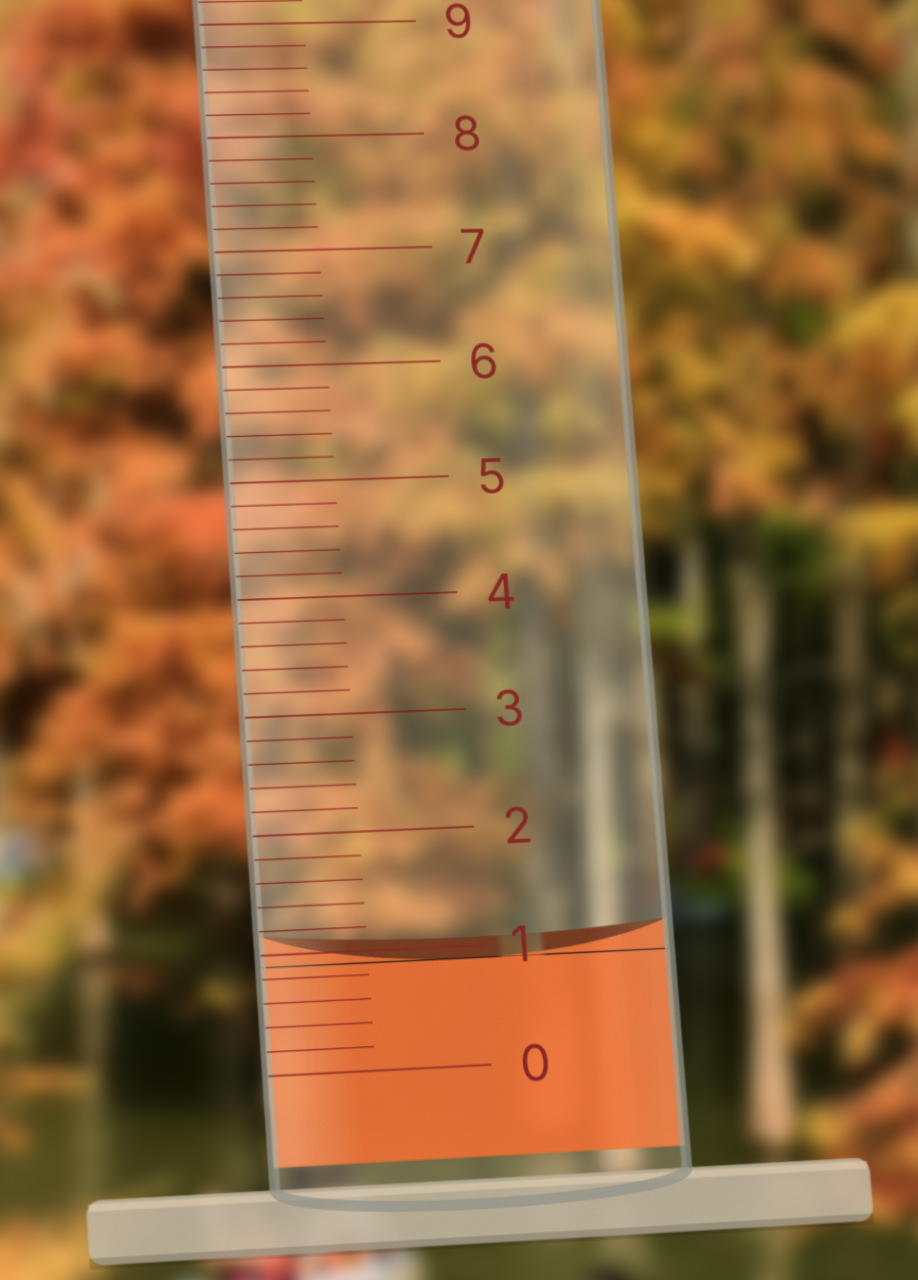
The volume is 0.9 mL
